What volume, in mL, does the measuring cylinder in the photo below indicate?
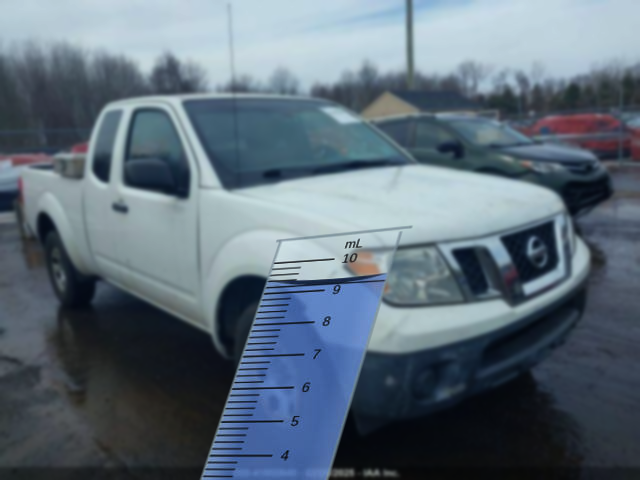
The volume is 9.2 mL
